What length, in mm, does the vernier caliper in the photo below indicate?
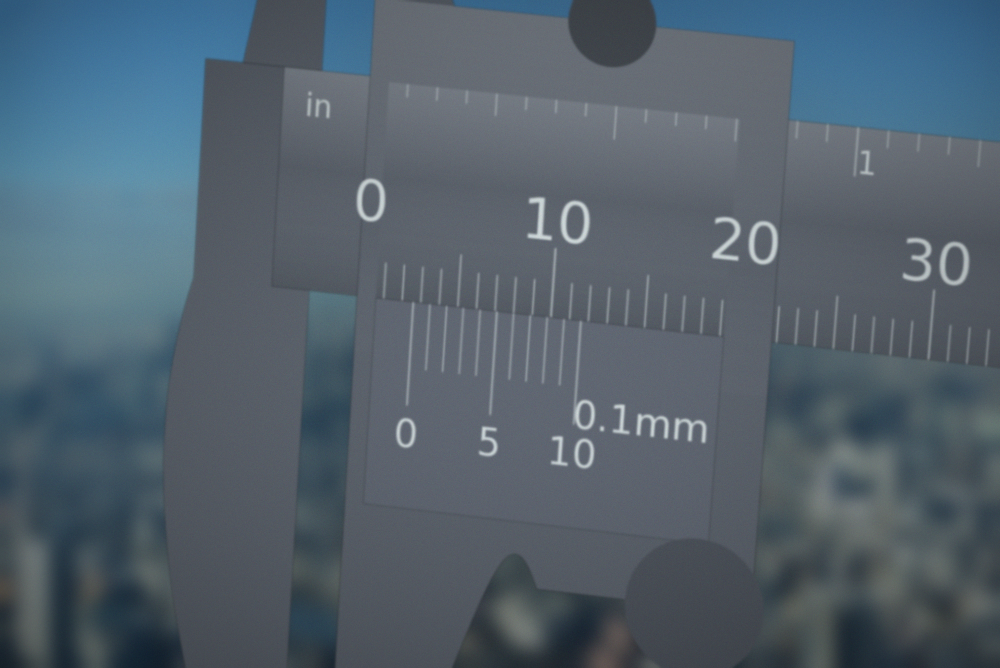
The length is 2.6 mm
